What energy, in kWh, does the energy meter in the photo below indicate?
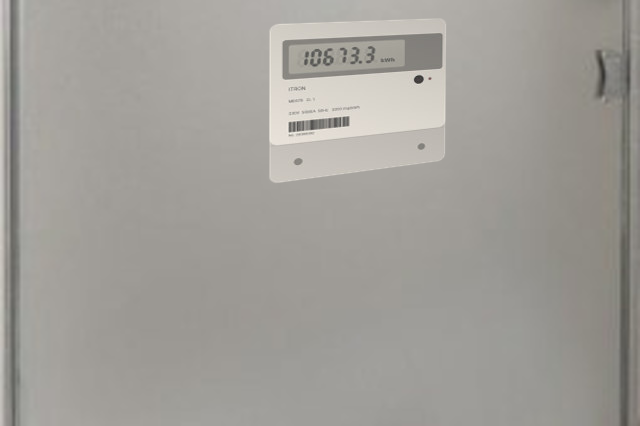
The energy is 10673.3 kWh
